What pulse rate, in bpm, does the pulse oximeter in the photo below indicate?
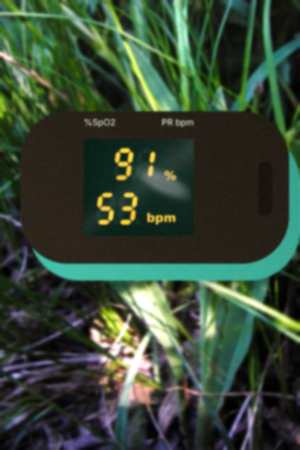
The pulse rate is 53 bpm
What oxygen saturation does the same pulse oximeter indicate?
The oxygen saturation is 91 %
